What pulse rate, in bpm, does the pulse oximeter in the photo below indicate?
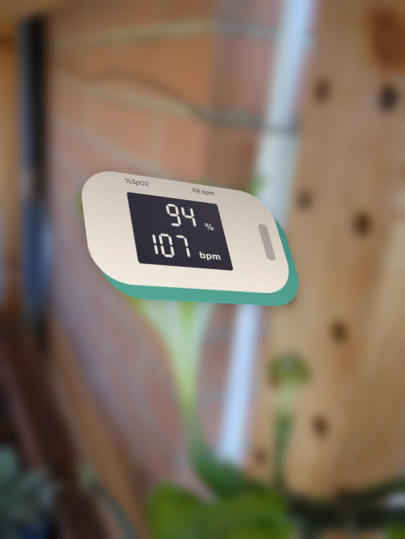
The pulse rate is 107 bpm
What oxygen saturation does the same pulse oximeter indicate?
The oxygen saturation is 94 %
